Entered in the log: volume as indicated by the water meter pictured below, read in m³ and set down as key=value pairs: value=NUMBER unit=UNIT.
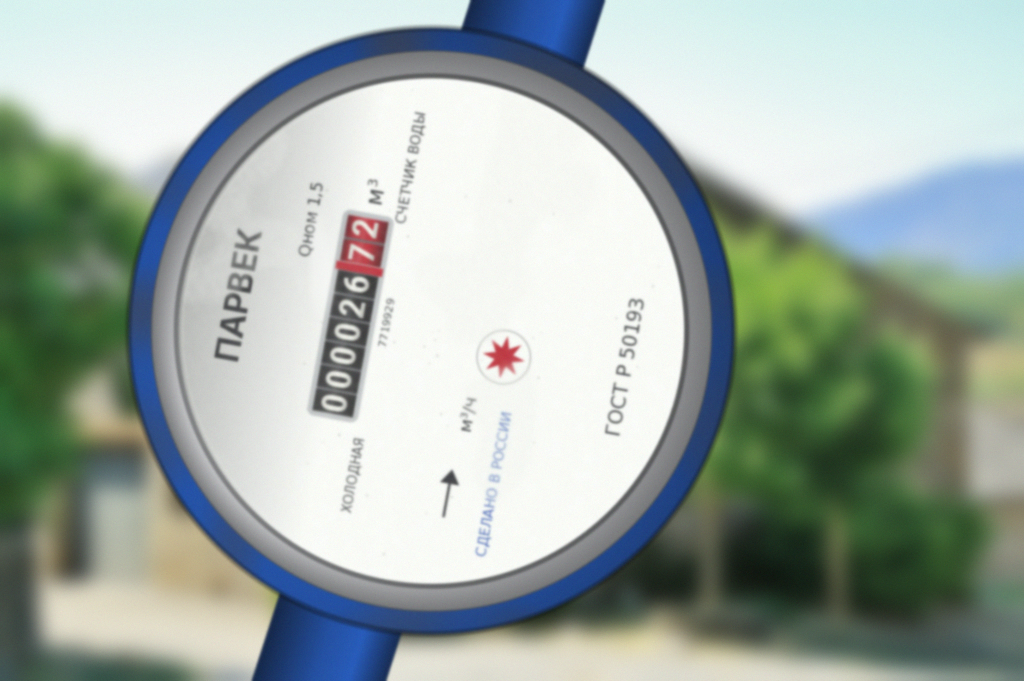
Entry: value=26.72 unit=m³
